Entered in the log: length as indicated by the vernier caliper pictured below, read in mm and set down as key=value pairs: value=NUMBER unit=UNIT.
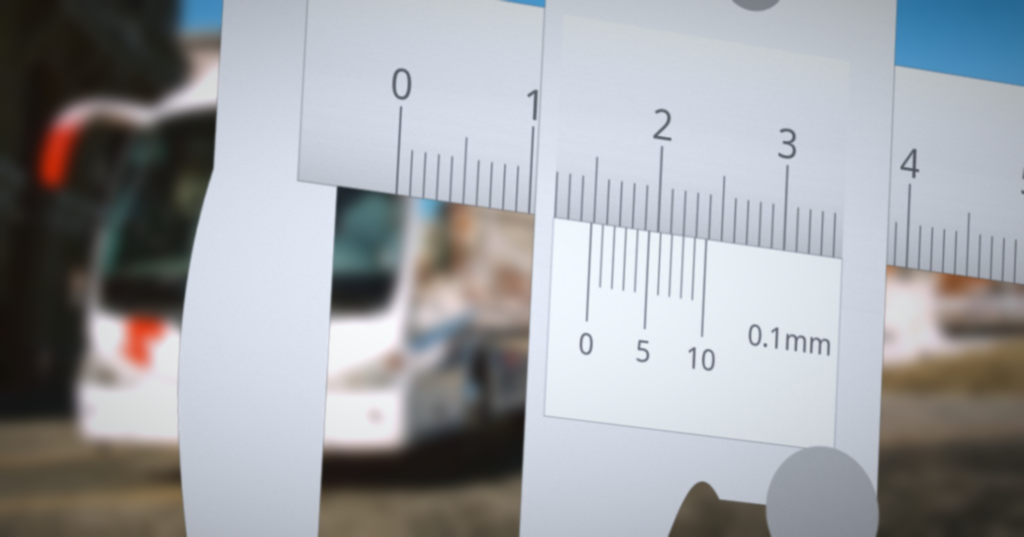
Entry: value=14.8 unit=mm
